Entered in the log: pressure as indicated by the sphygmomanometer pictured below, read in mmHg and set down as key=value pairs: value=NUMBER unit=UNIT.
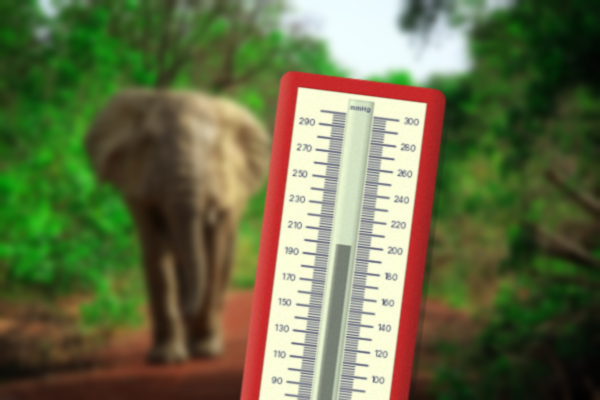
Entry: value=200 unit=mmHg
